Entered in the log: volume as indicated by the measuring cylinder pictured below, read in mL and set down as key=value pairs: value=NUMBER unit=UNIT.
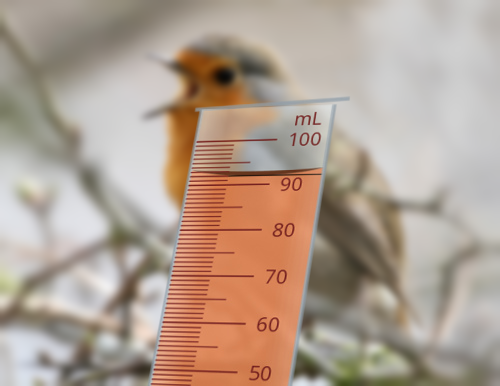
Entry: value=92 unit=mL
